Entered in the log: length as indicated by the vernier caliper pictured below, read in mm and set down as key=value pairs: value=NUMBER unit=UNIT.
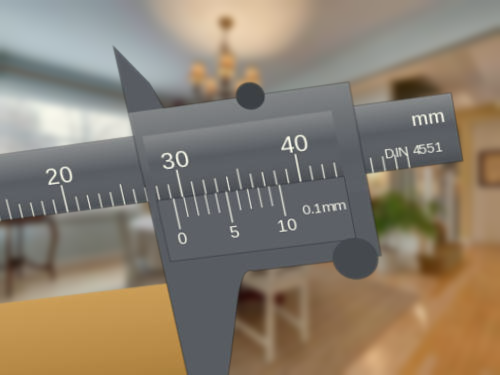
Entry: value=29.2 unit=mm
